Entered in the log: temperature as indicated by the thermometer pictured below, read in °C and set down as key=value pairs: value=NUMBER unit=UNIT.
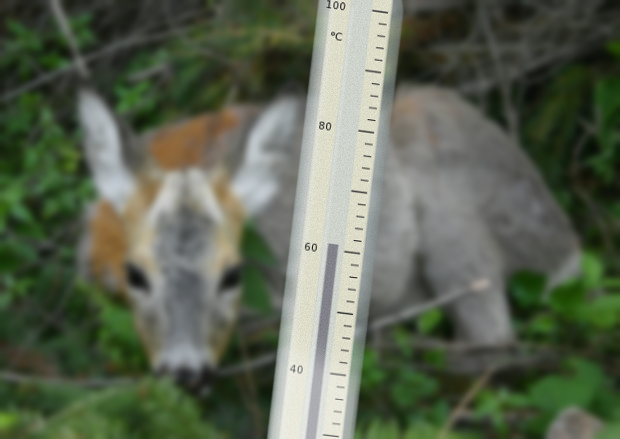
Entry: value=61 unit=°C
